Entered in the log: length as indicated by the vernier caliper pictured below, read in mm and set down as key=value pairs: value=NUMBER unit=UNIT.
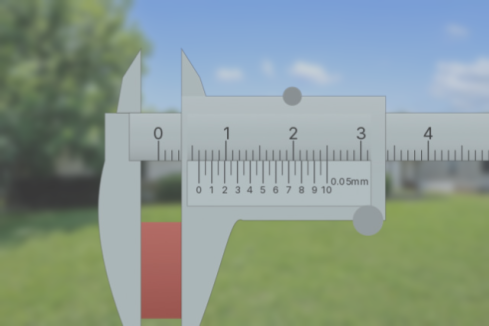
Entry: value=6.0 unit=mm
